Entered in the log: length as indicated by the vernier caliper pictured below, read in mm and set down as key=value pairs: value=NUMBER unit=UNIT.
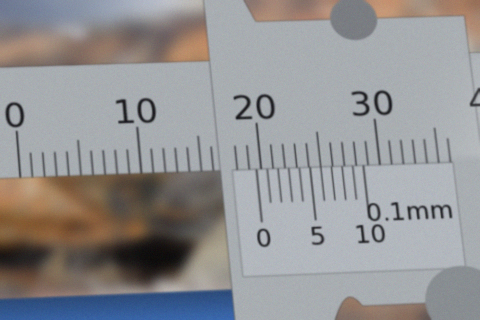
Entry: value=19.6 unit=mm
